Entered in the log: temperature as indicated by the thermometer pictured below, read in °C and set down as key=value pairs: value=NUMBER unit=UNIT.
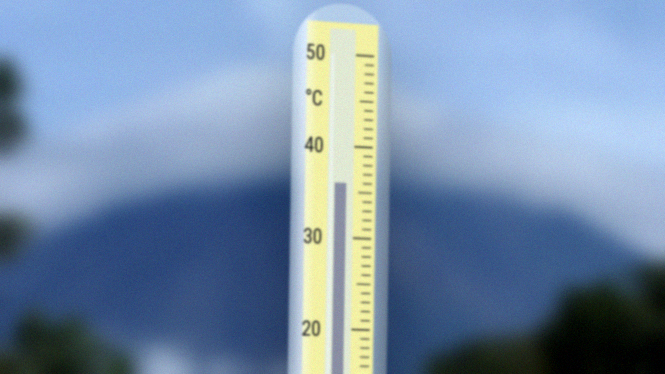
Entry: value=36 unit=°C
